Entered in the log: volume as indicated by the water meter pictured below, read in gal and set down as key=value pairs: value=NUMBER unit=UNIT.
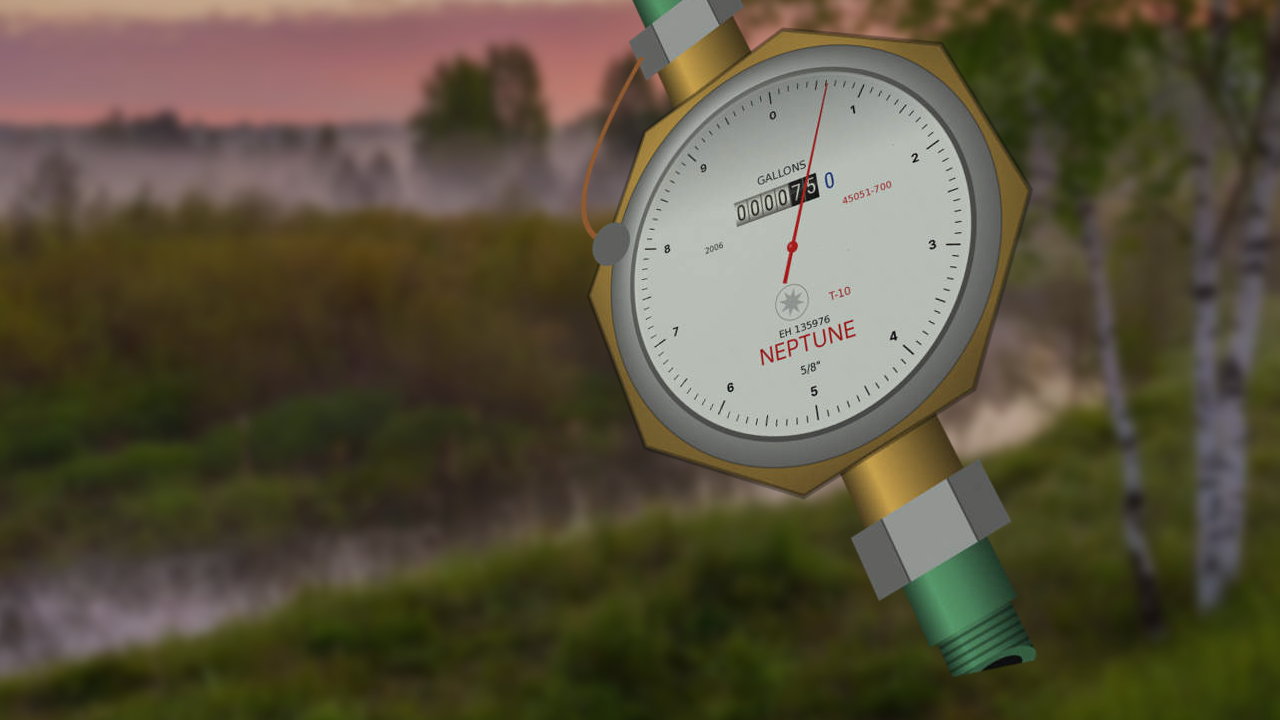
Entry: value=750.6 unit=gal
